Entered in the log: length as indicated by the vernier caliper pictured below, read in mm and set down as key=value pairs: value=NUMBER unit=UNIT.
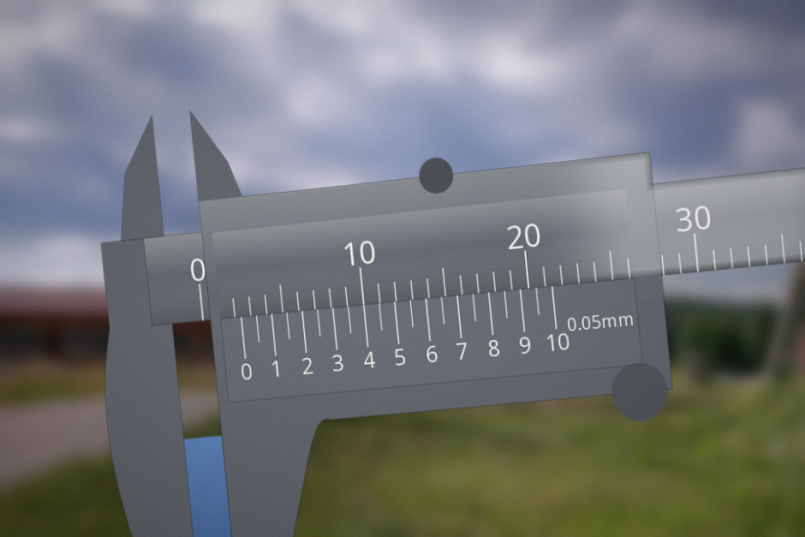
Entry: value=2.4 unit=mm
